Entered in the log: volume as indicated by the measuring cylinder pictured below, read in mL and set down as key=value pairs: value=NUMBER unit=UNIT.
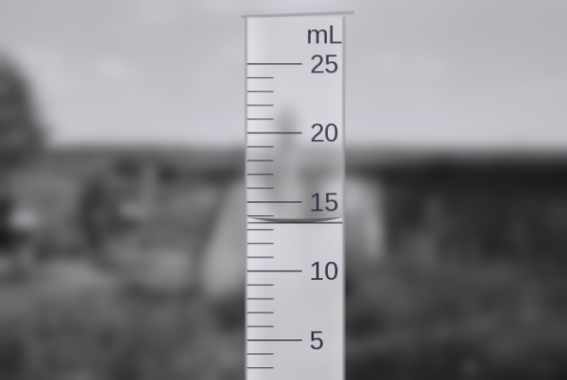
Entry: value=13.5 unit=mL
